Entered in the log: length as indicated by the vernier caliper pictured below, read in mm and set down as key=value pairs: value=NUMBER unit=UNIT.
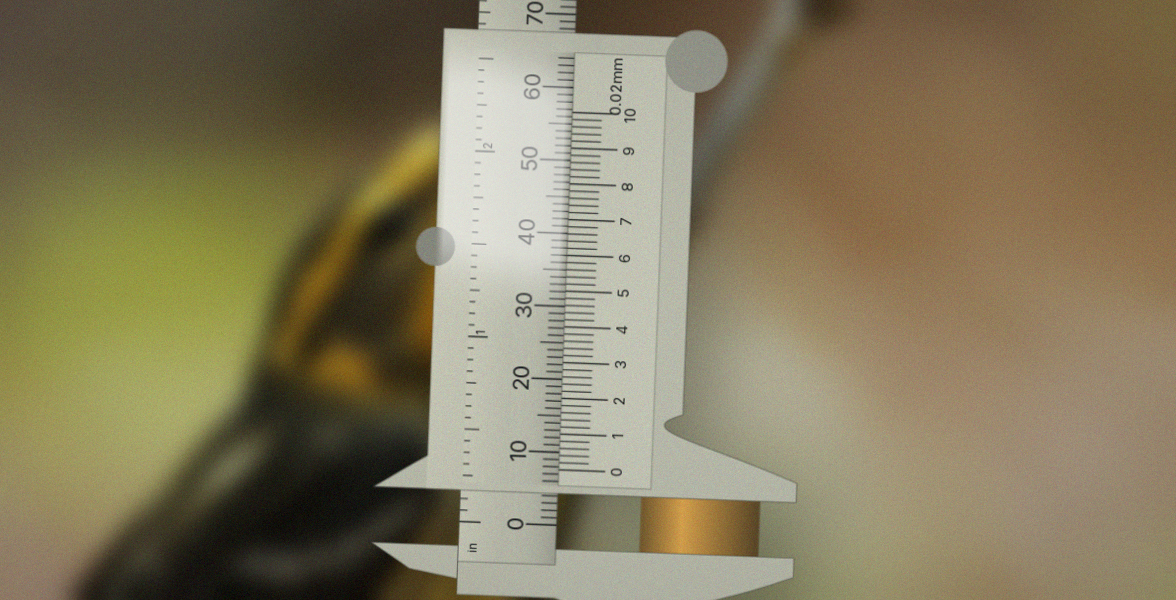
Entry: value=7.6 unit=mm
